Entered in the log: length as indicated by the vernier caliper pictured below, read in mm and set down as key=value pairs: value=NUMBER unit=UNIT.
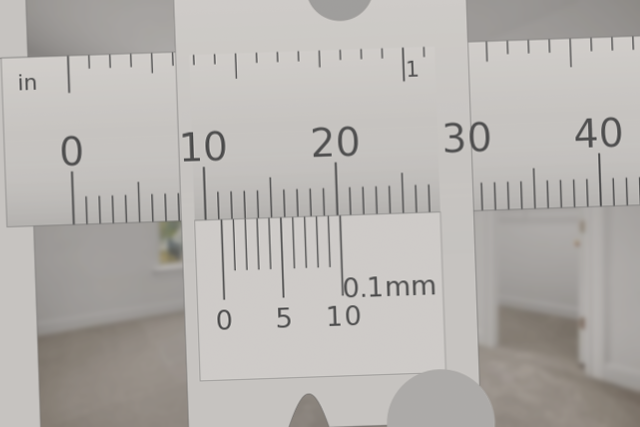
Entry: value=11.2 unit=mm
